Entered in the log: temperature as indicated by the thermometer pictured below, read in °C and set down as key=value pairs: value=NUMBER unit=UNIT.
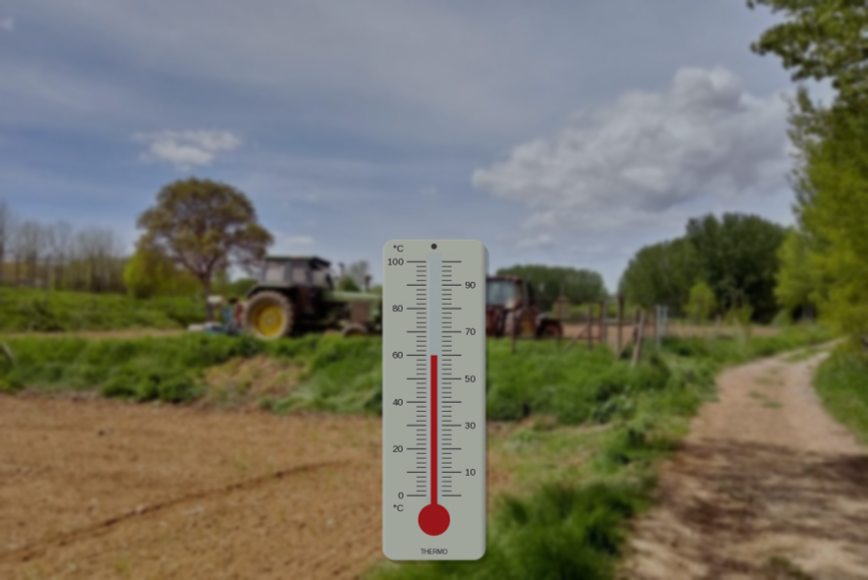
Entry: value=60 unit=°C
